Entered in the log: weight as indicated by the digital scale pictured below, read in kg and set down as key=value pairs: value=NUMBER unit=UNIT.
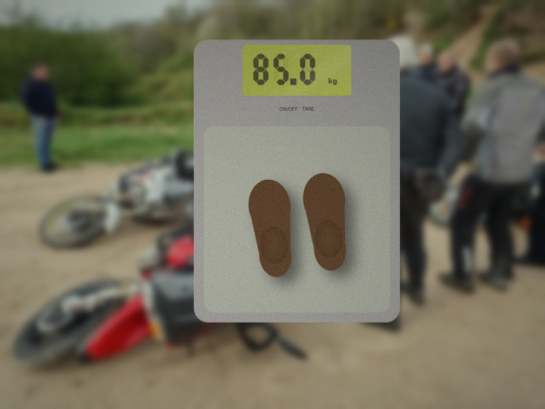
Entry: value=85.0 unit=kg
